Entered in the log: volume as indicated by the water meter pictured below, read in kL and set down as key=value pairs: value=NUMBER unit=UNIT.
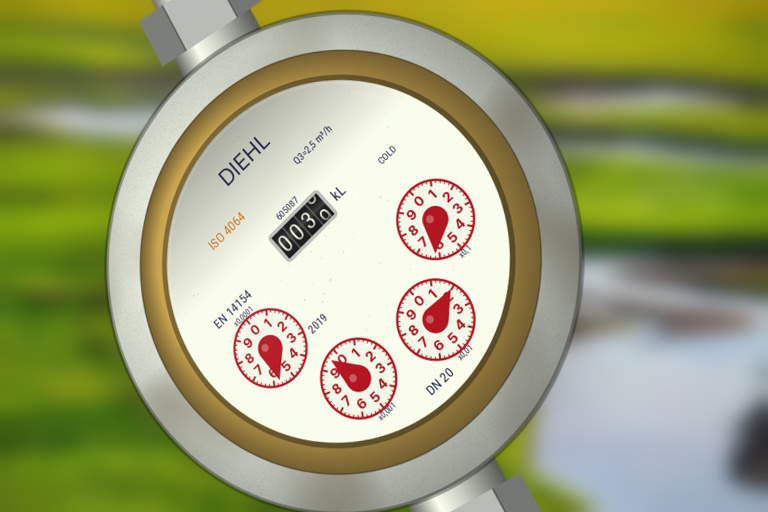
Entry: value=38.6195 unit=kL
